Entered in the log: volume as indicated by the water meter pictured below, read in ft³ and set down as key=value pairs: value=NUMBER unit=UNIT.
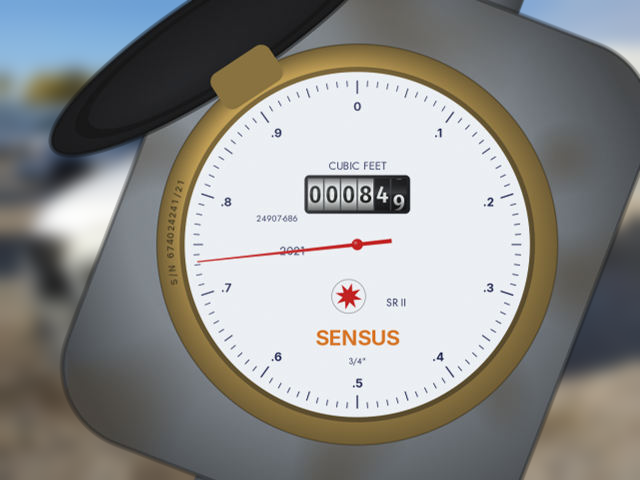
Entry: value=848.73 unit=ft³
